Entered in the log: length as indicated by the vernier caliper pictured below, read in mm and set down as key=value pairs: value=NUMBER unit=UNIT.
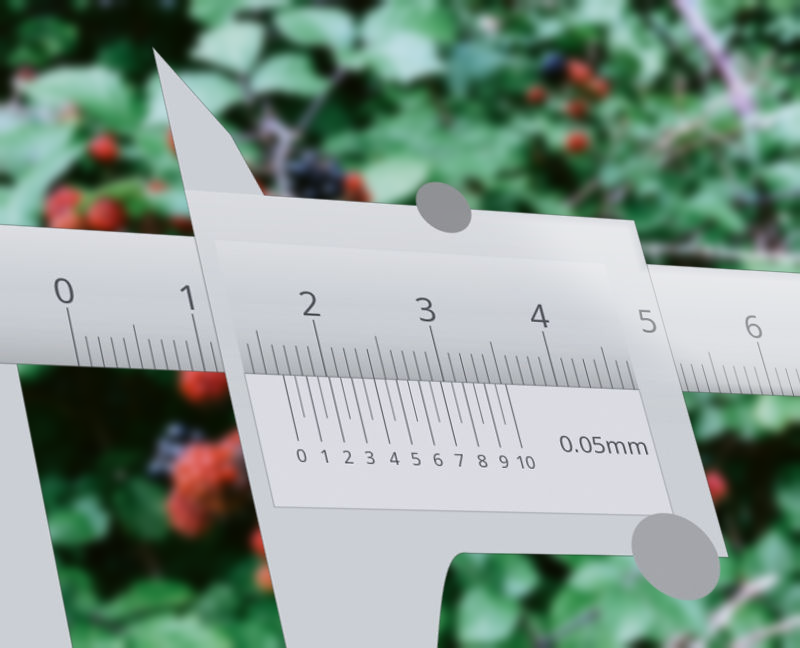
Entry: value=16.4 unit=mm
